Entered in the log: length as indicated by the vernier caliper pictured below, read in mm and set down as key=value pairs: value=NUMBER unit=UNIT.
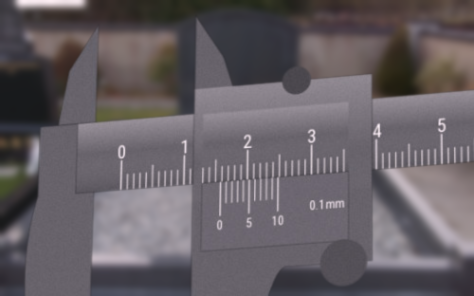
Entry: value=15.8 unit=mm
